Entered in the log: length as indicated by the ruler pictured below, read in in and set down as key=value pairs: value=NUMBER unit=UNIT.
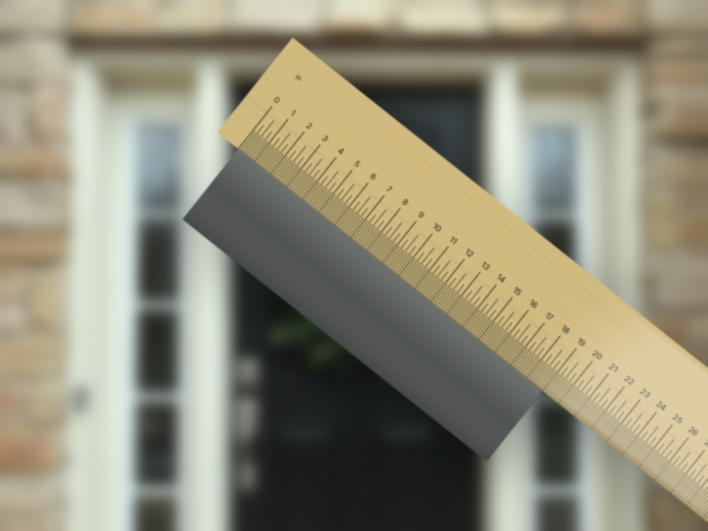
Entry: value=19 unit=in
